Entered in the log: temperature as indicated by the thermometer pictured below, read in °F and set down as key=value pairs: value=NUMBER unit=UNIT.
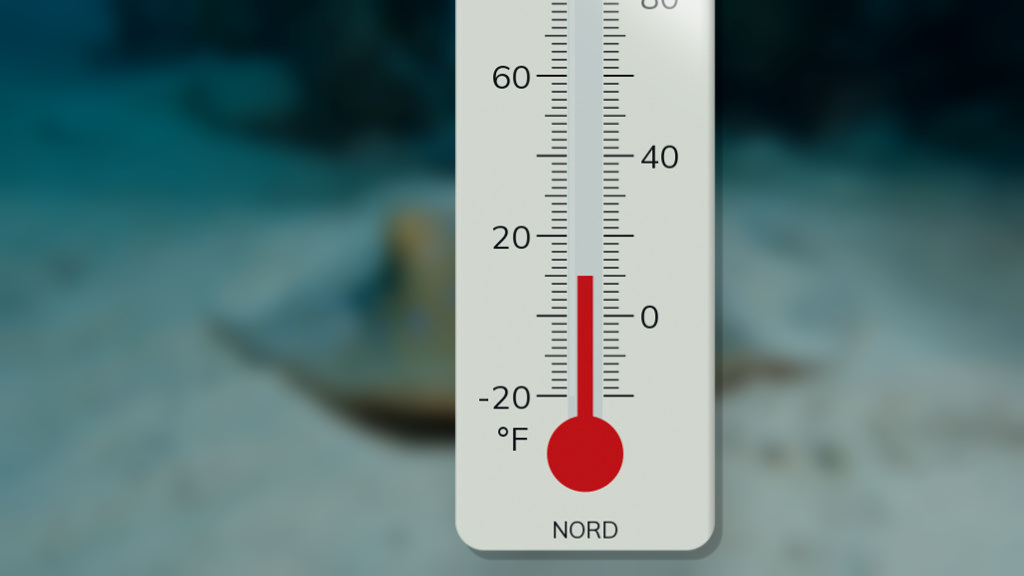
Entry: value=10 unit=°F
